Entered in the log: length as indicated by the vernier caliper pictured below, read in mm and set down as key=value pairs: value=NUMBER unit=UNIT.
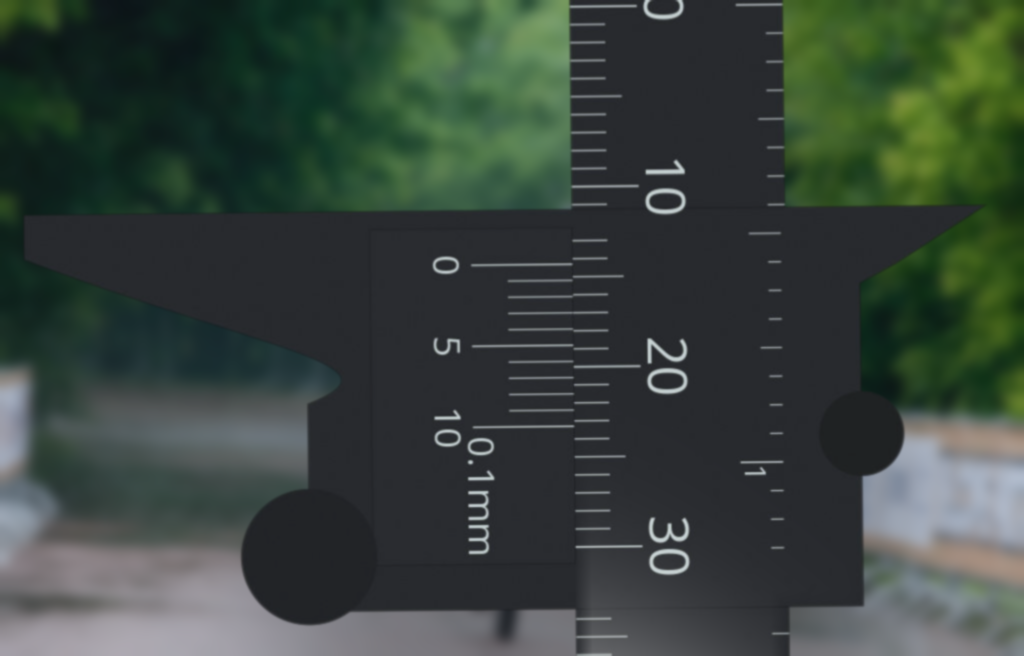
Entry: value=14.3 unit=mm
